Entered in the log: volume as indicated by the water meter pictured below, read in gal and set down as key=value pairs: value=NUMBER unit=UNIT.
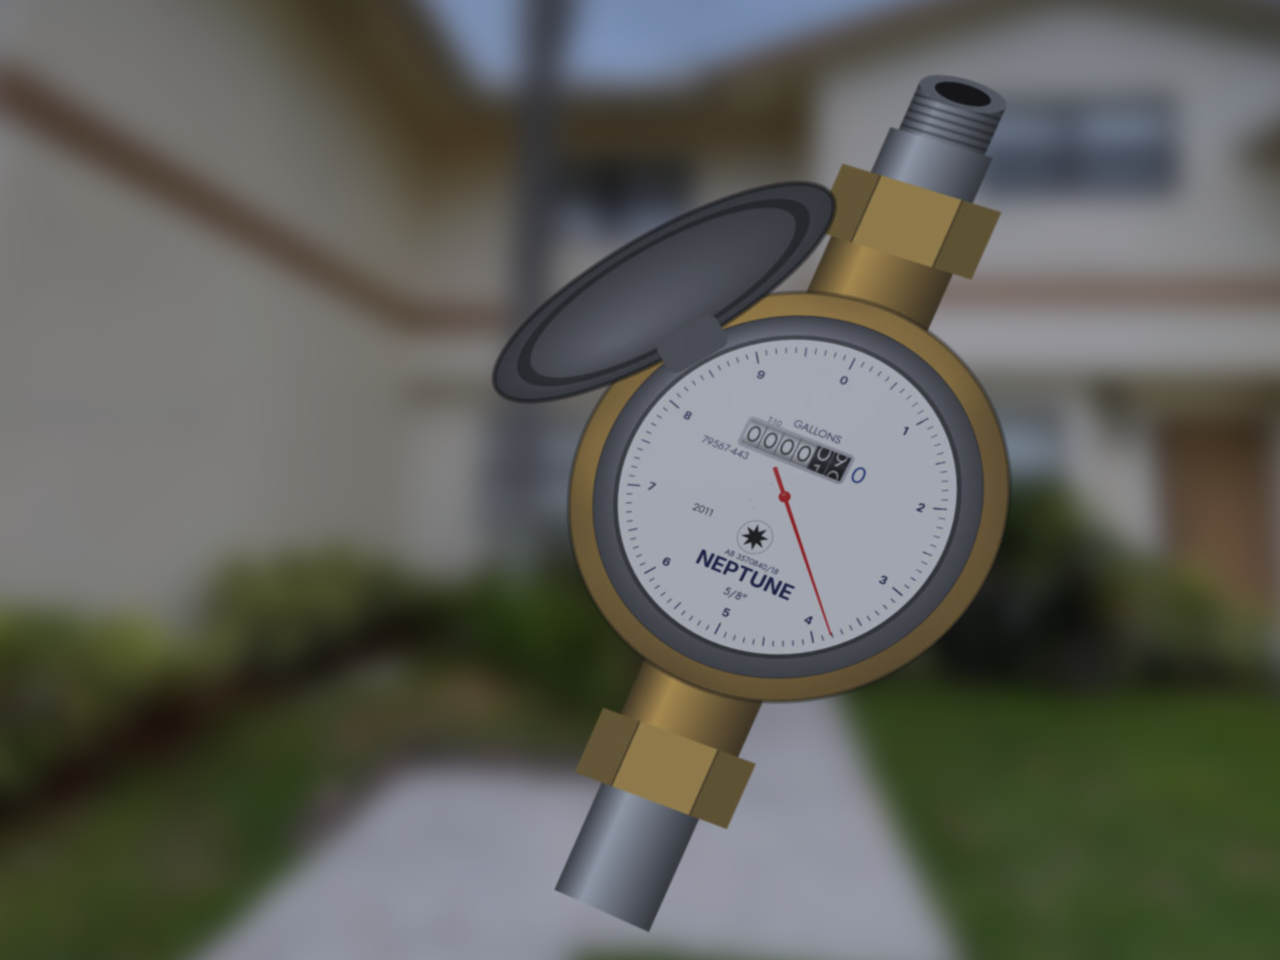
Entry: value=93.8 unit=gal
